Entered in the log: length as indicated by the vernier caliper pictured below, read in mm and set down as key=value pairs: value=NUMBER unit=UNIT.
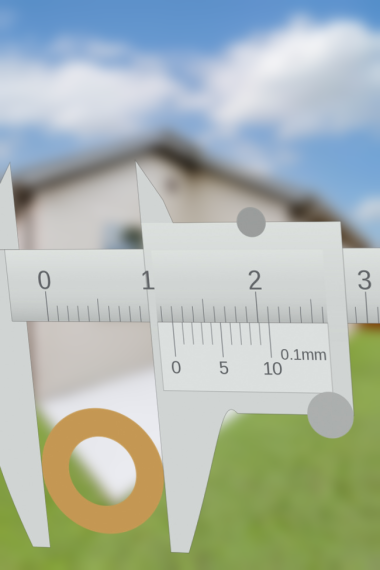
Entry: value=12.0 unit=mm
